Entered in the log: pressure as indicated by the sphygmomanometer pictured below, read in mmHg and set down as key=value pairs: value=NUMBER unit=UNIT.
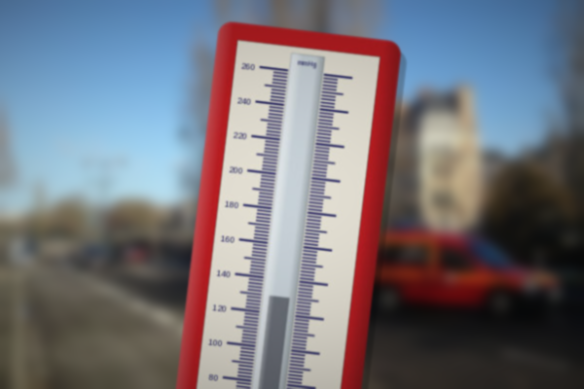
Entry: value=130 unit=mmHg
